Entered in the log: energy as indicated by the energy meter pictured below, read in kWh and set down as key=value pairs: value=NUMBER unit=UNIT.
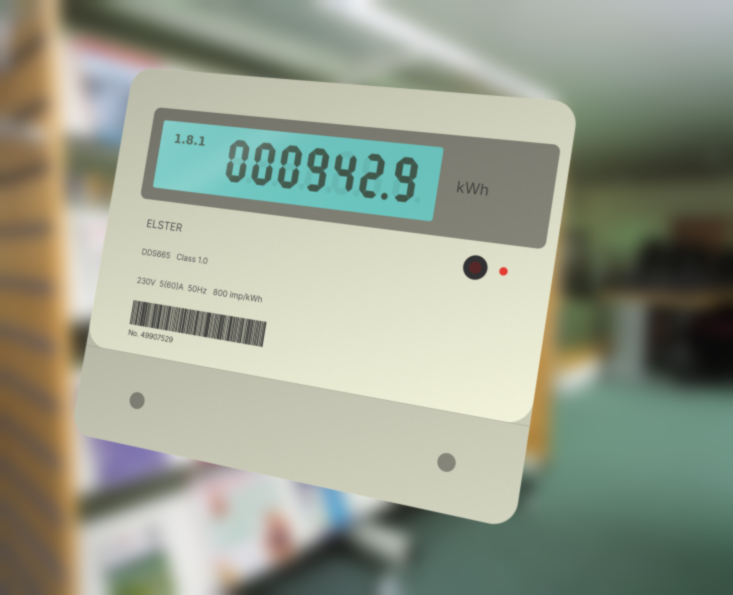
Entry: value=942.9 unit=kWh
